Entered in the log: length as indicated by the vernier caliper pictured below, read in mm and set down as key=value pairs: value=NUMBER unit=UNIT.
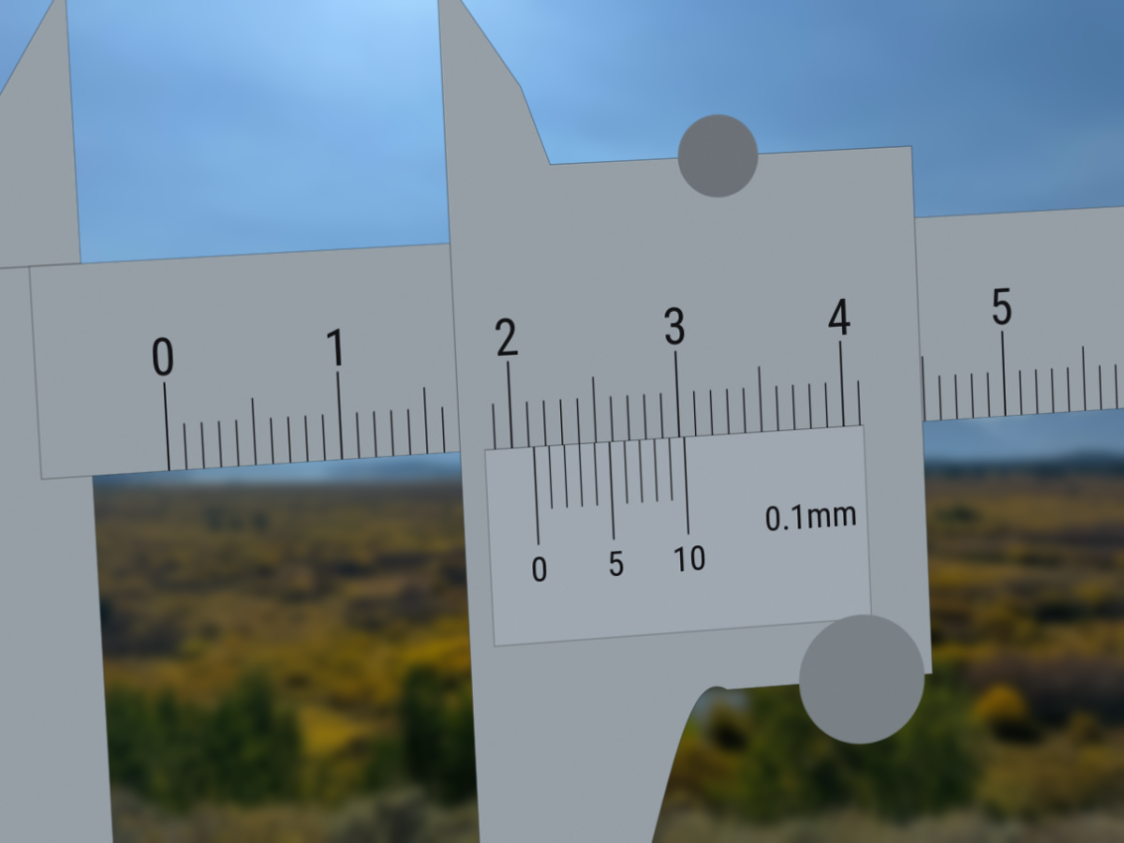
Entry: value=21.3 unit=mm
